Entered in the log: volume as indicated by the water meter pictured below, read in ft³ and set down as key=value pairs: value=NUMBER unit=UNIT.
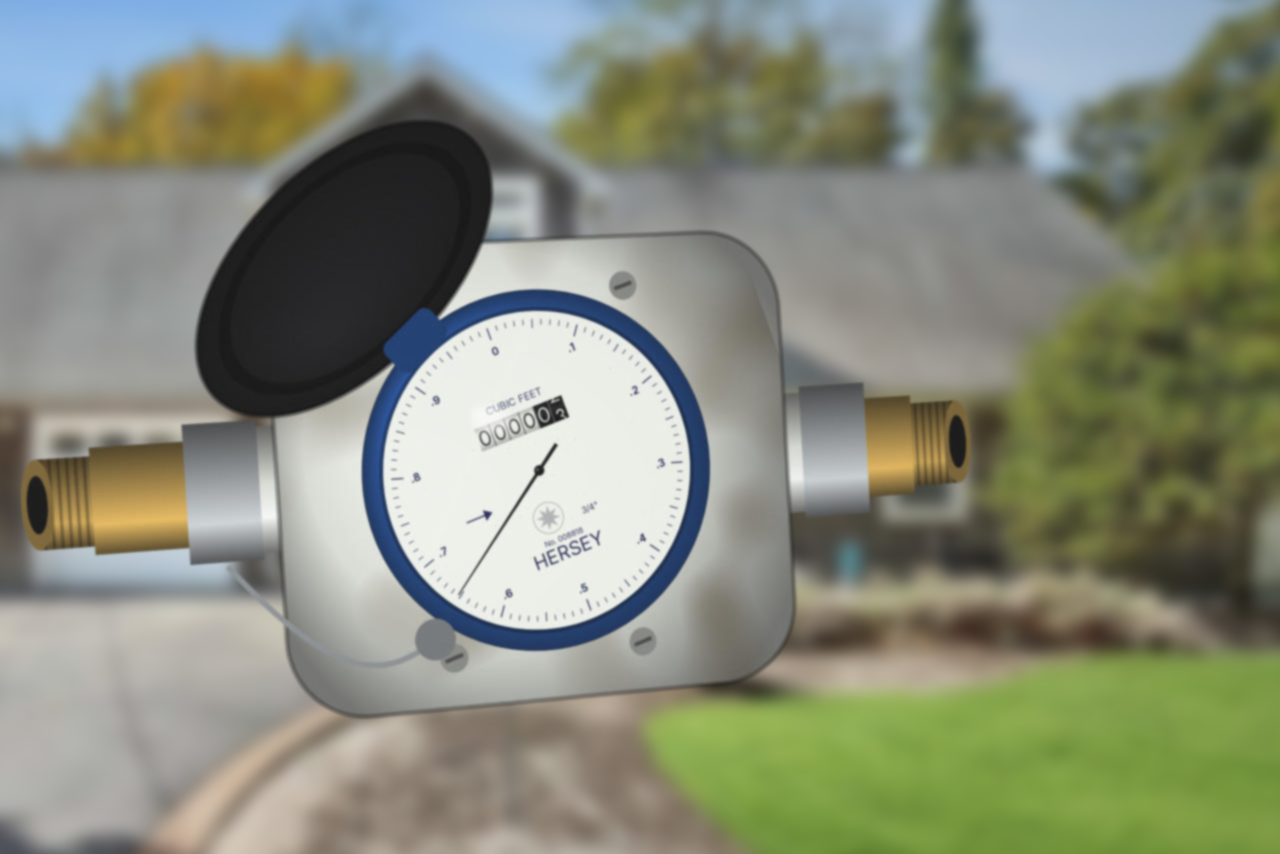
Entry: value=2.65 unit=ft³
